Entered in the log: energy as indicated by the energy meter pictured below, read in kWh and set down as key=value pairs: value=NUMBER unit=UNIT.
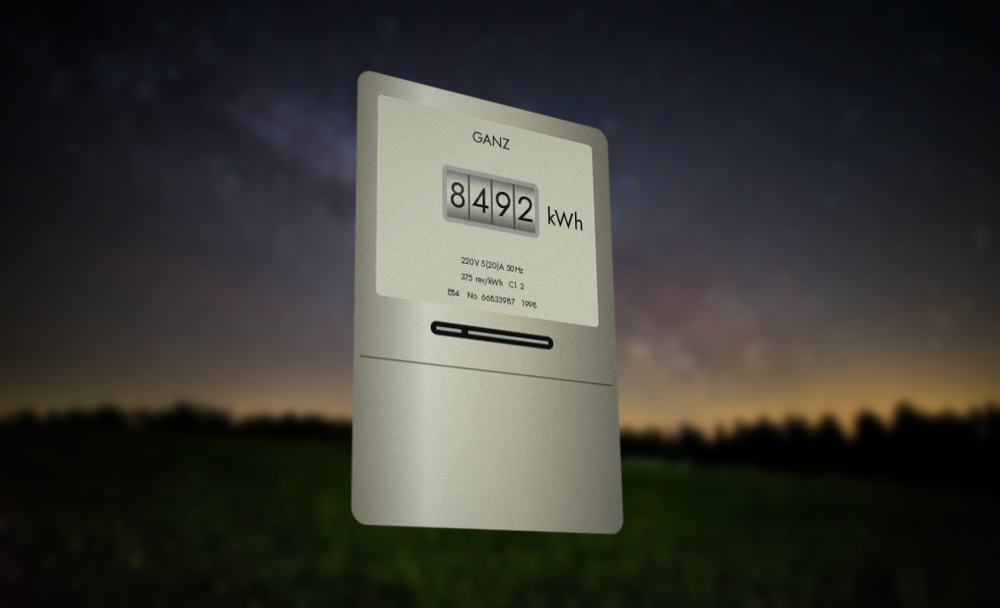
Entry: value=8492 unit=kWh
